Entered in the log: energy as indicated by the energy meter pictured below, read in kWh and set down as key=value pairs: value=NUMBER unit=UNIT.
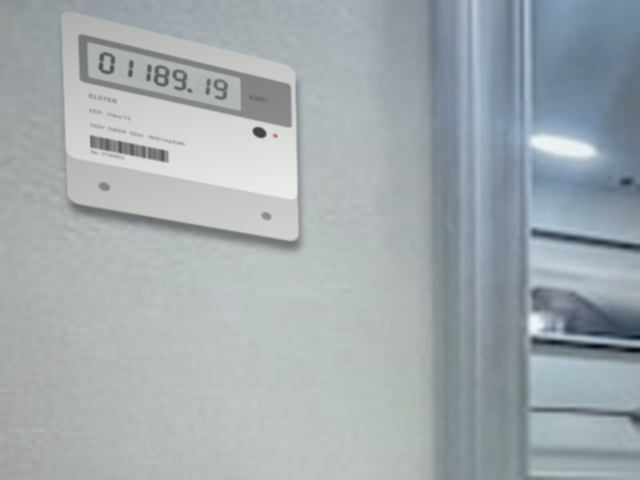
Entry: value=1189.19 unit=kWh
